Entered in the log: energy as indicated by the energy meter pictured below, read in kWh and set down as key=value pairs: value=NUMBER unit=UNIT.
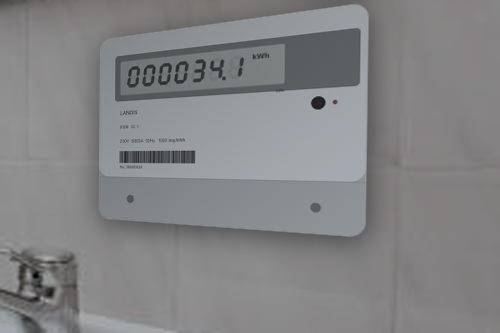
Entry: value=34.1 unit=kWh
